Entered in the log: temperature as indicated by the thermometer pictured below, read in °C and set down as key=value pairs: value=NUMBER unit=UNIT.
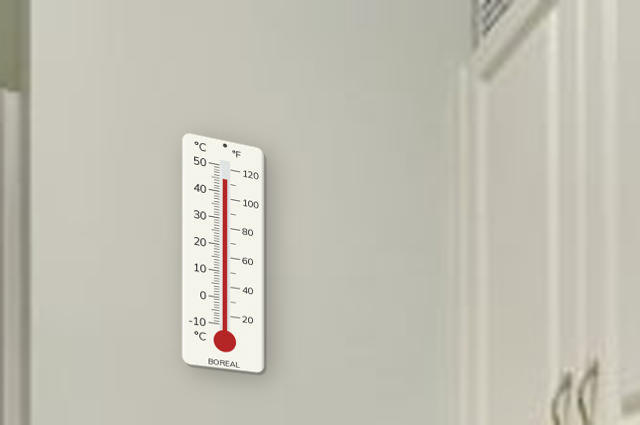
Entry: value=45 unit=°C
